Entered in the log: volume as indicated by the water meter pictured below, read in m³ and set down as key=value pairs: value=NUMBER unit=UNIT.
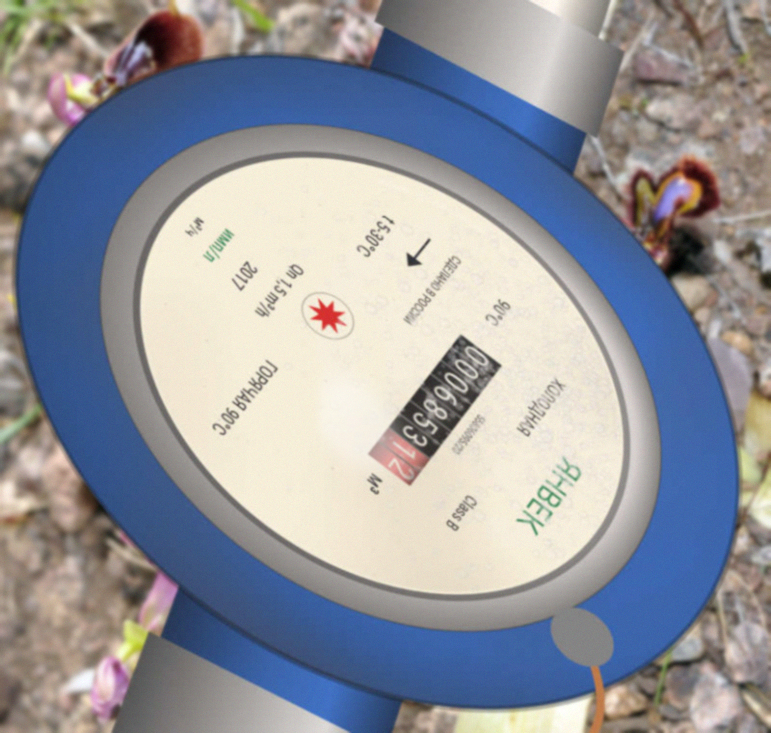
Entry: value=6853.12 unit=m³
